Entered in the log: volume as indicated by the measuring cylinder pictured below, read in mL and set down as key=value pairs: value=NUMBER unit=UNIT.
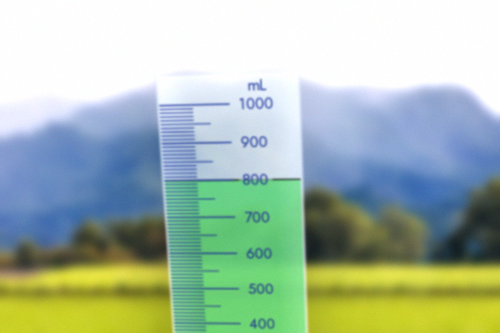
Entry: value=800 unit=mL
